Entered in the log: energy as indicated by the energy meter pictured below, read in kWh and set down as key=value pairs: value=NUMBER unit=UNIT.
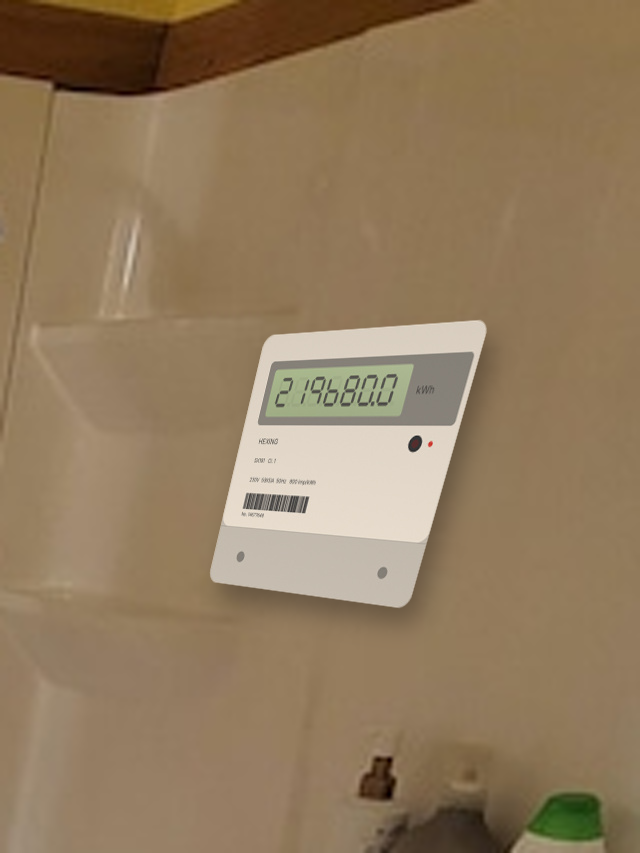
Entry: value=219680.0 unit=kWh
